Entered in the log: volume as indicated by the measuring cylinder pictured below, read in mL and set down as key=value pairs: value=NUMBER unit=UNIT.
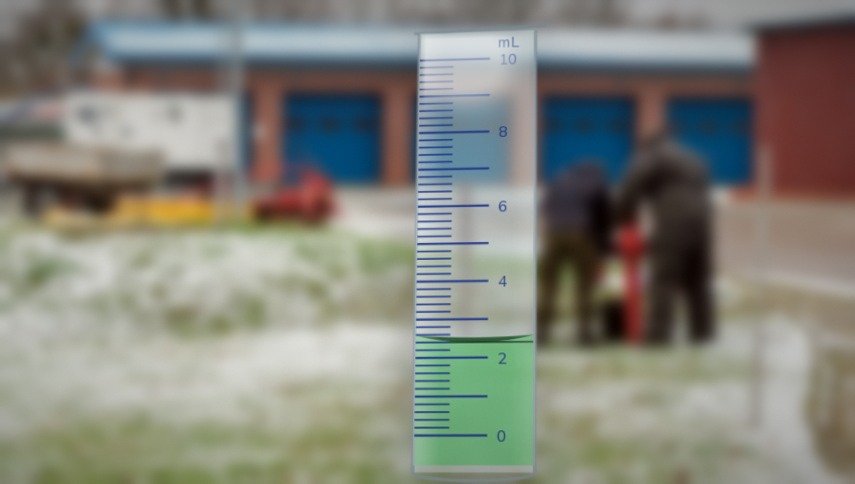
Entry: value=2.4 unit=mL
